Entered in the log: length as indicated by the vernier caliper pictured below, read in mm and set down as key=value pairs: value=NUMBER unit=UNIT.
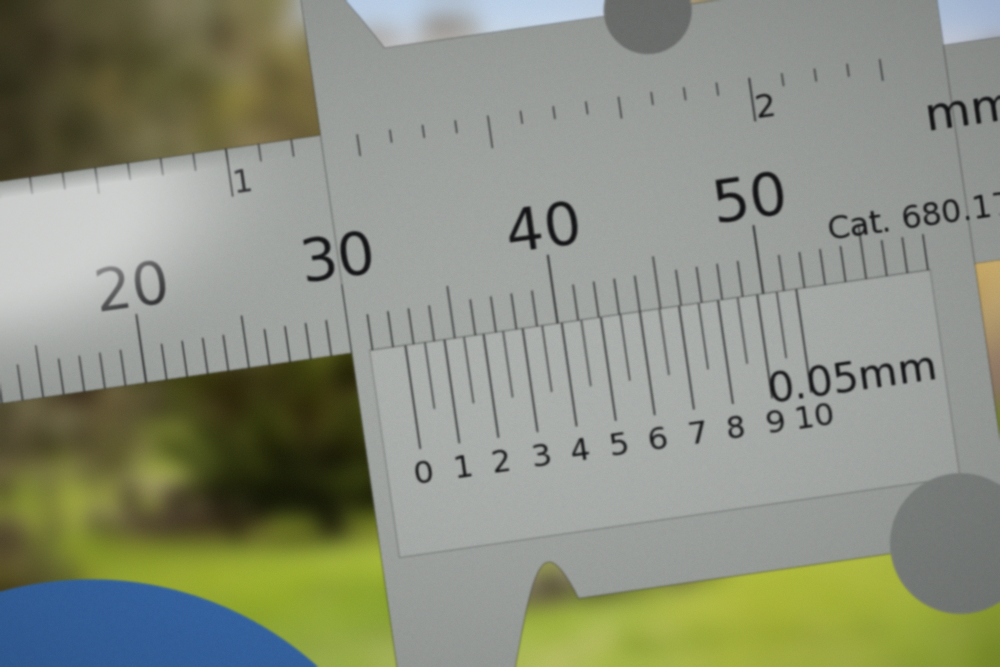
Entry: value=32.6 unit=mm
